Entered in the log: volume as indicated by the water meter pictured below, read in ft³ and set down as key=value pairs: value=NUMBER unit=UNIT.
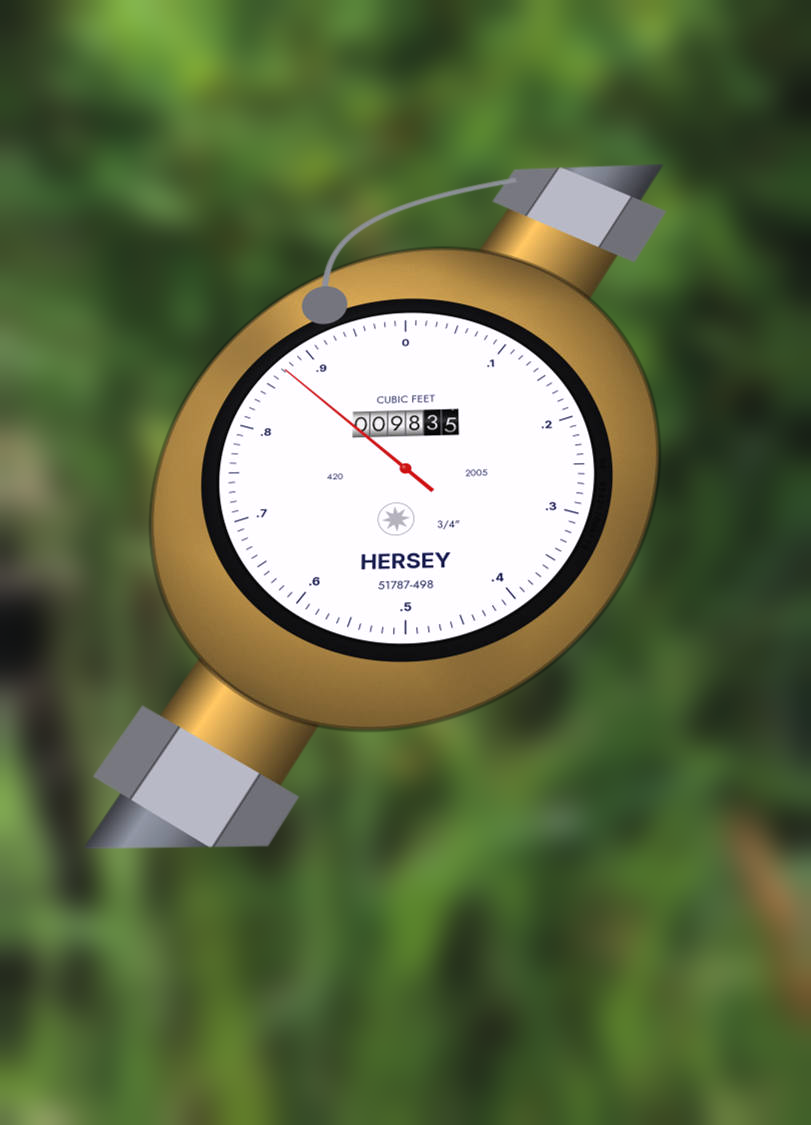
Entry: value=9834.87 unit=ft³
